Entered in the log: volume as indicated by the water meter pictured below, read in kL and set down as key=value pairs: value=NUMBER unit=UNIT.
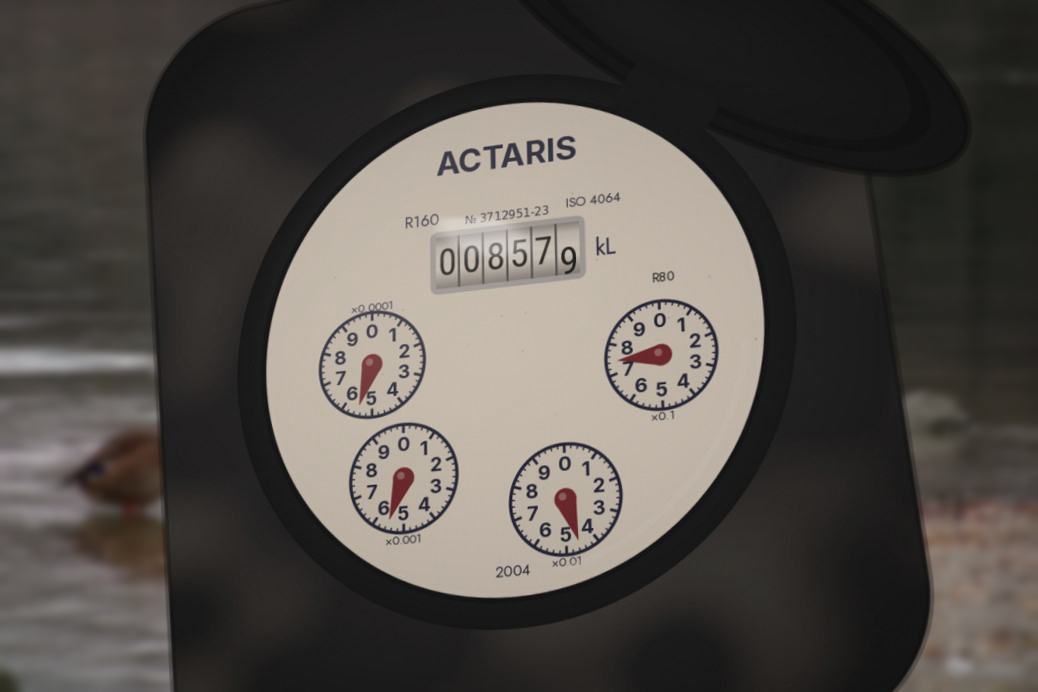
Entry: value=8578.7455 unit=kL
